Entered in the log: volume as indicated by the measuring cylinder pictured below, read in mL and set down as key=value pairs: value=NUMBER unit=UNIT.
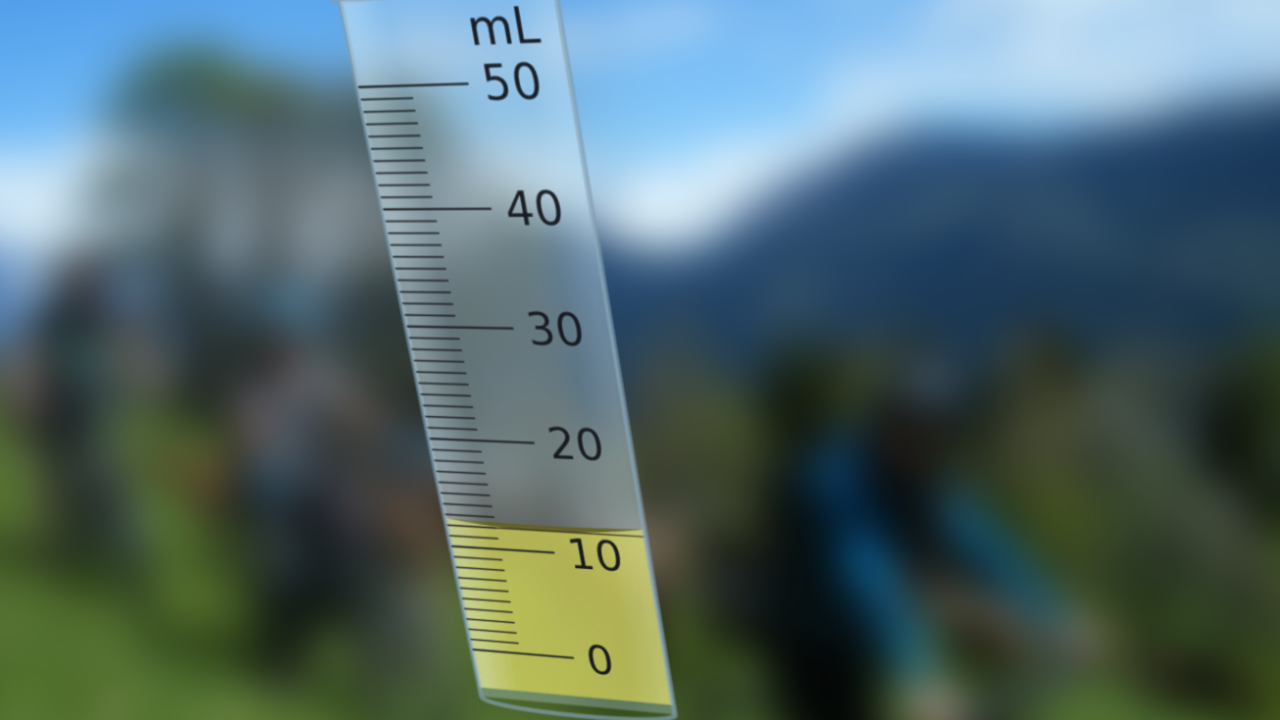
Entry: value=12 unit=mL
